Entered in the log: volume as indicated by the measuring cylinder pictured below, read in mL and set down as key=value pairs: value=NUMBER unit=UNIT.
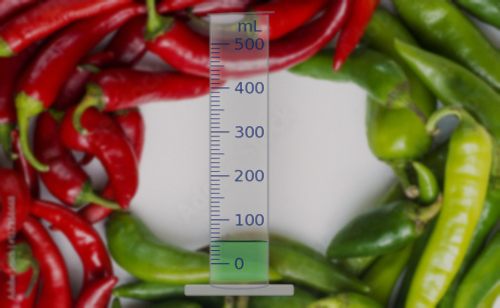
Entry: value=50 unit=mL
